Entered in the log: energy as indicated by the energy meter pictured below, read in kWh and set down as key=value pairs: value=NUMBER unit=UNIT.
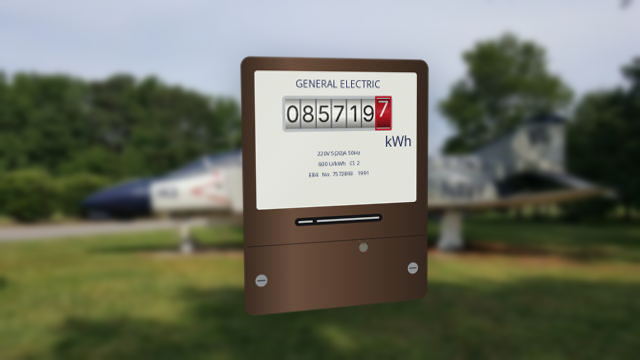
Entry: value=85719.7 unit=kWh
